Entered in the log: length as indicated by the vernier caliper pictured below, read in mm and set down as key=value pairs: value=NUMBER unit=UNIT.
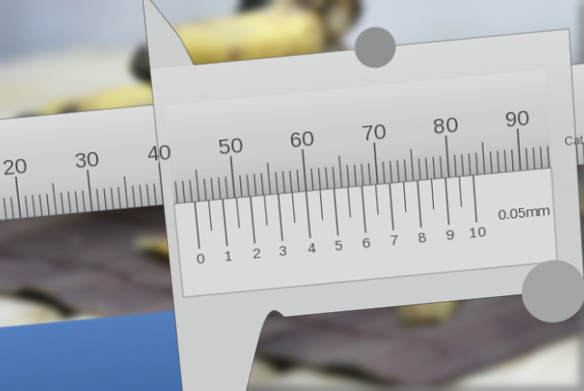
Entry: value=44.4 unit=mm
